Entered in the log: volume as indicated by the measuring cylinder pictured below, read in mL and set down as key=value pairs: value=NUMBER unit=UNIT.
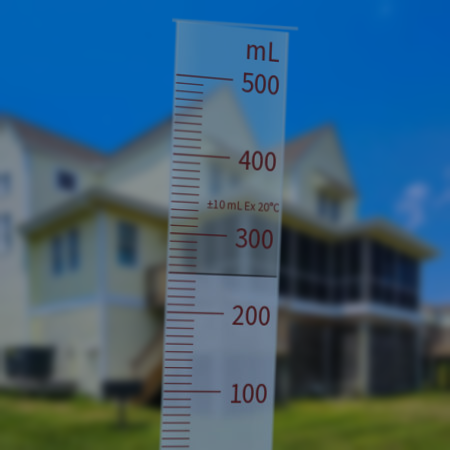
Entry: value=250 unit=mL
